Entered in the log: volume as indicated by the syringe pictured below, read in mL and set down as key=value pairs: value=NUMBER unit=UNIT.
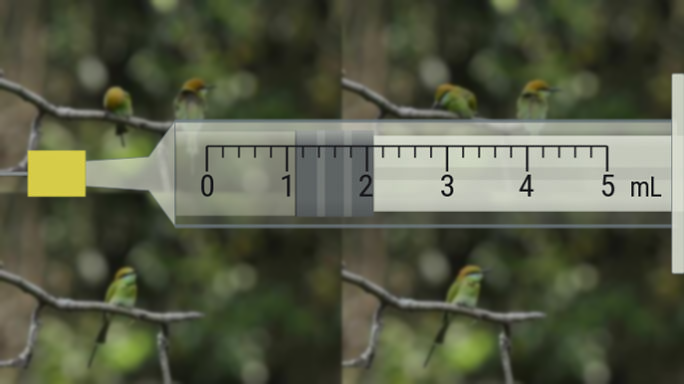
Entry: value=1.1 unit=mL
